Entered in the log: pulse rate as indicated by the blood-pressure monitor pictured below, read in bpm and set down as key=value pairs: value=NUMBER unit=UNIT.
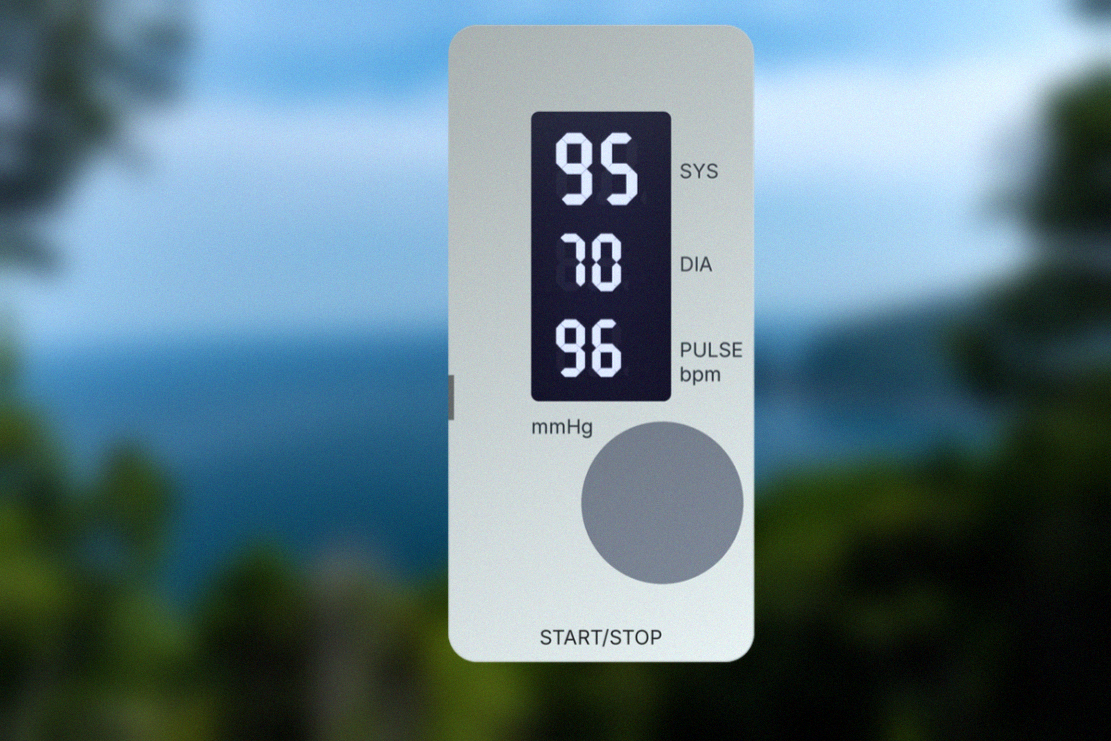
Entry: value=96 unit=bpm
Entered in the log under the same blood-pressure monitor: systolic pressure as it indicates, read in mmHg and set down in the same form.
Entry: value=95 unit=mmHg
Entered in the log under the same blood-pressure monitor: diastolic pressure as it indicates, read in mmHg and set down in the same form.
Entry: value=70 unit=mmHg
